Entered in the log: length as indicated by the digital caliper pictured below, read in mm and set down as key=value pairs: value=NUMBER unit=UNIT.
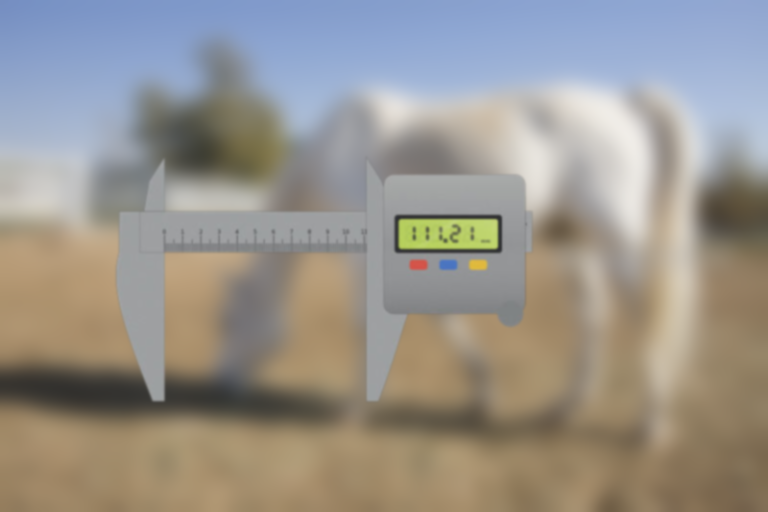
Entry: value=111.21 unit=mm
